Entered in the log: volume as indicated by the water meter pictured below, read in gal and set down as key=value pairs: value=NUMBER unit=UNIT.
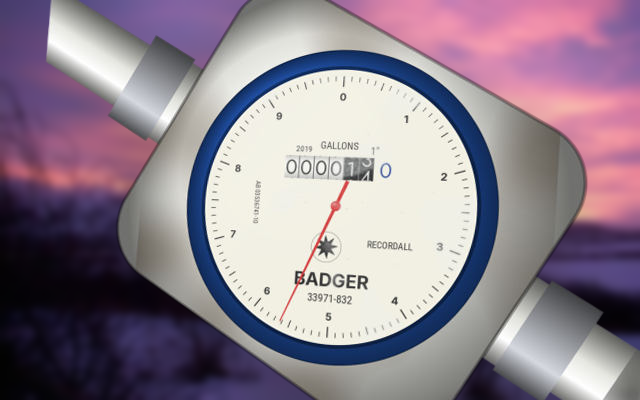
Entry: value=135.6 unit=gal
